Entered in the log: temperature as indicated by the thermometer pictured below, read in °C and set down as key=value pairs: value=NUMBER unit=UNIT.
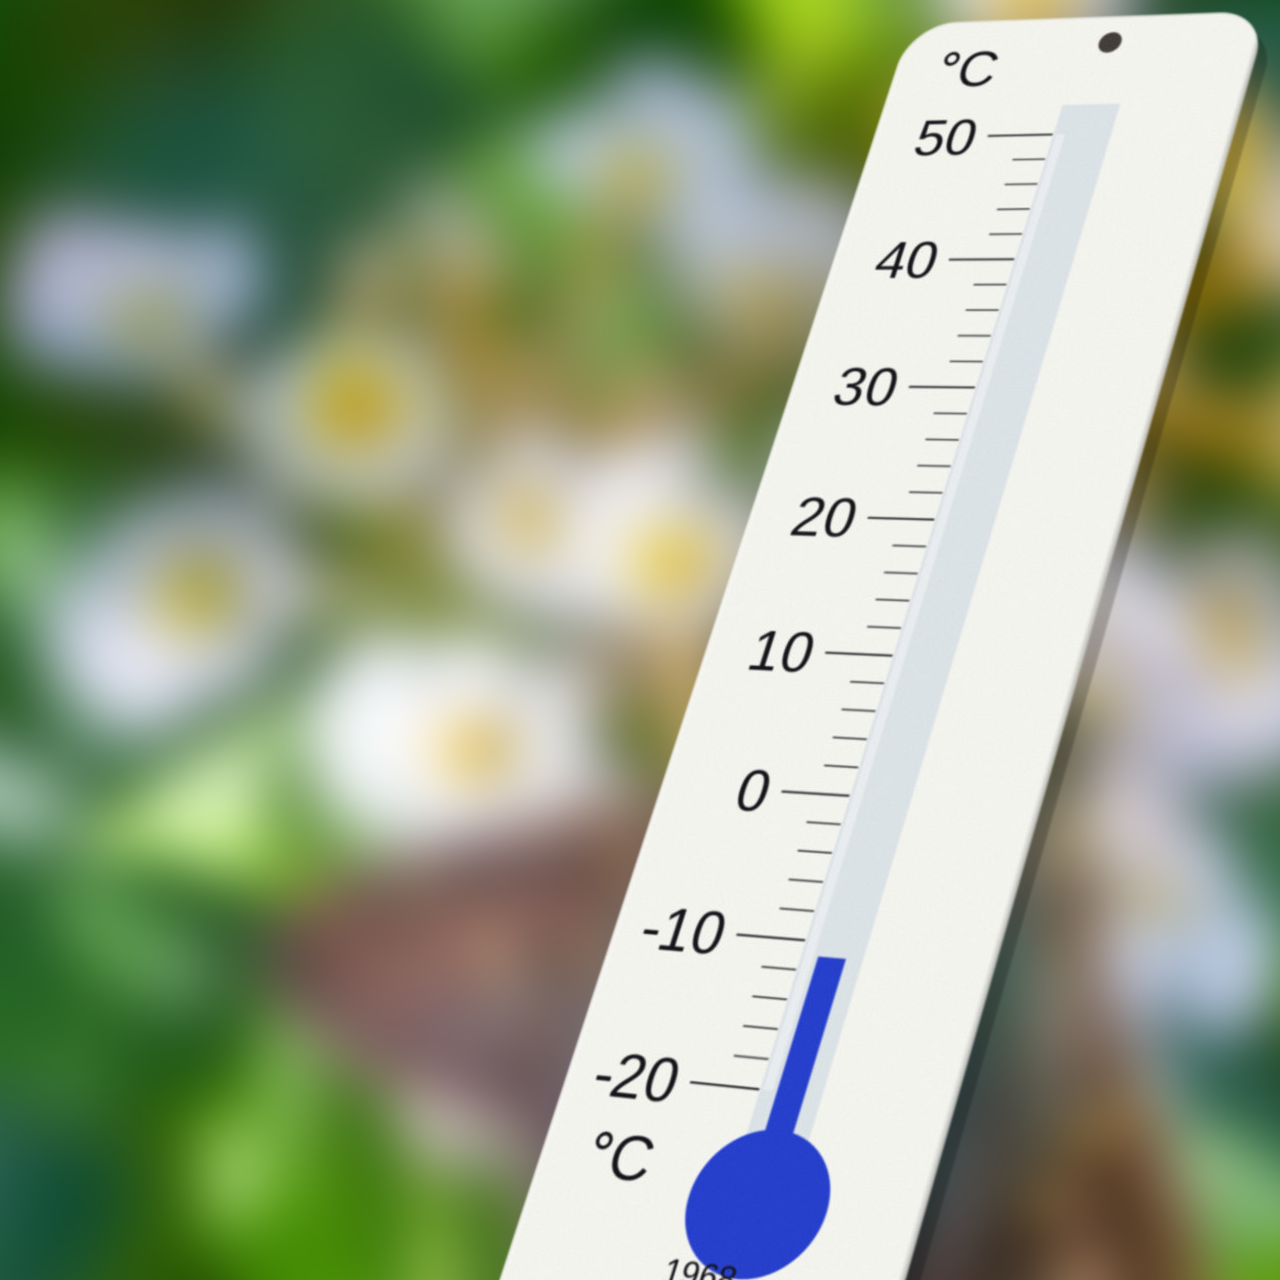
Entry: value=-11 unit=°C
